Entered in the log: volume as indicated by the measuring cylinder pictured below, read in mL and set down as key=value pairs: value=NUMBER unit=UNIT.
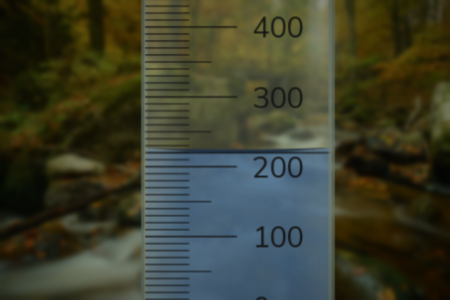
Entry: value=220 unit=mL
